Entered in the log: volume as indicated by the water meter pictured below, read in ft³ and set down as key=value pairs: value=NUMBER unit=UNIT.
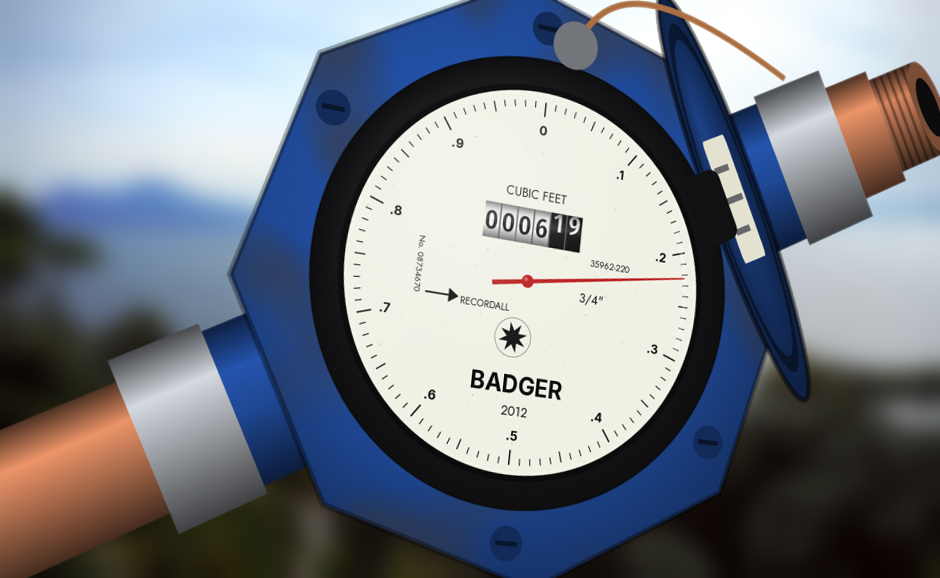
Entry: value=619.22 unit=ft³
